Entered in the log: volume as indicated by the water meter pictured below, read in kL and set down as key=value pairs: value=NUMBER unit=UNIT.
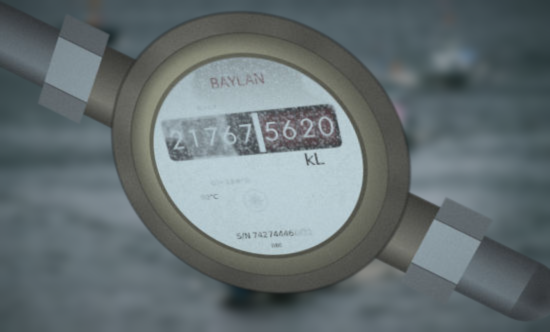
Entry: value=21767.5620 unit=kL
